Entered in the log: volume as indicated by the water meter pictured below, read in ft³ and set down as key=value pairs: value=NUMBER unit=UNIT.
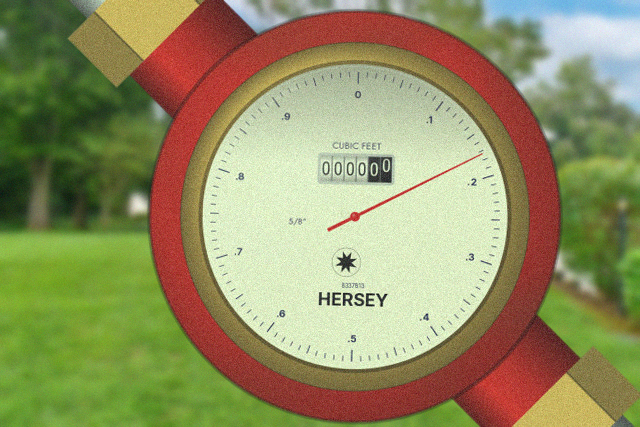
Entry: value=0.17 unit=ft³
